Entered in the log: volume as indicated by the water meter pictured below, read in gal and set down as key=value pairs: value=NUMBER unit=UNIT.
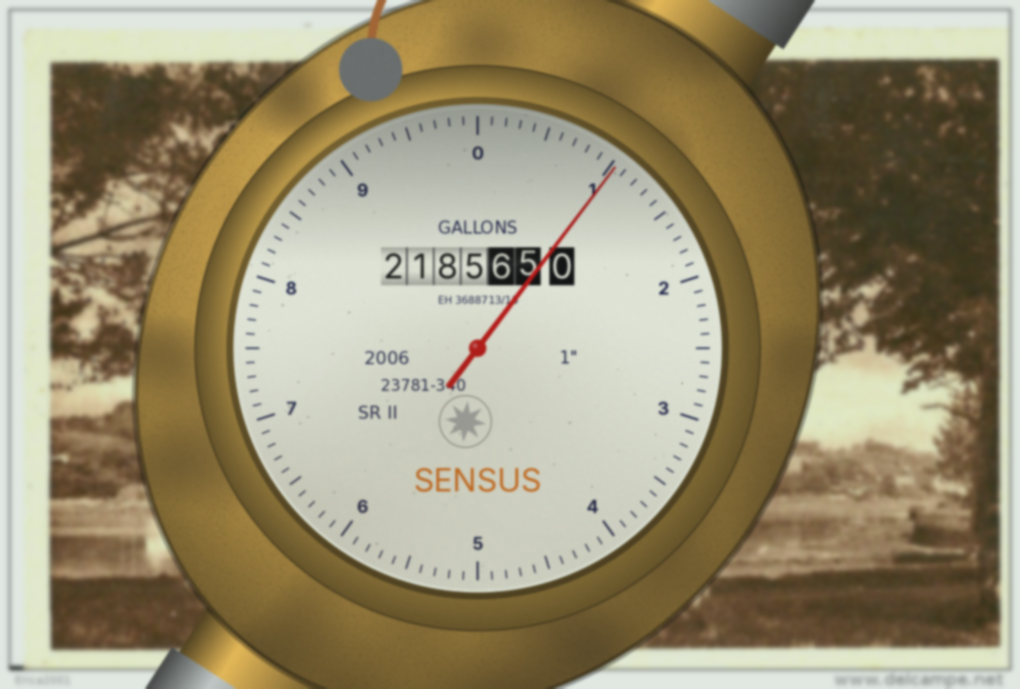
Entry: value=2185651.0 unit=gal
